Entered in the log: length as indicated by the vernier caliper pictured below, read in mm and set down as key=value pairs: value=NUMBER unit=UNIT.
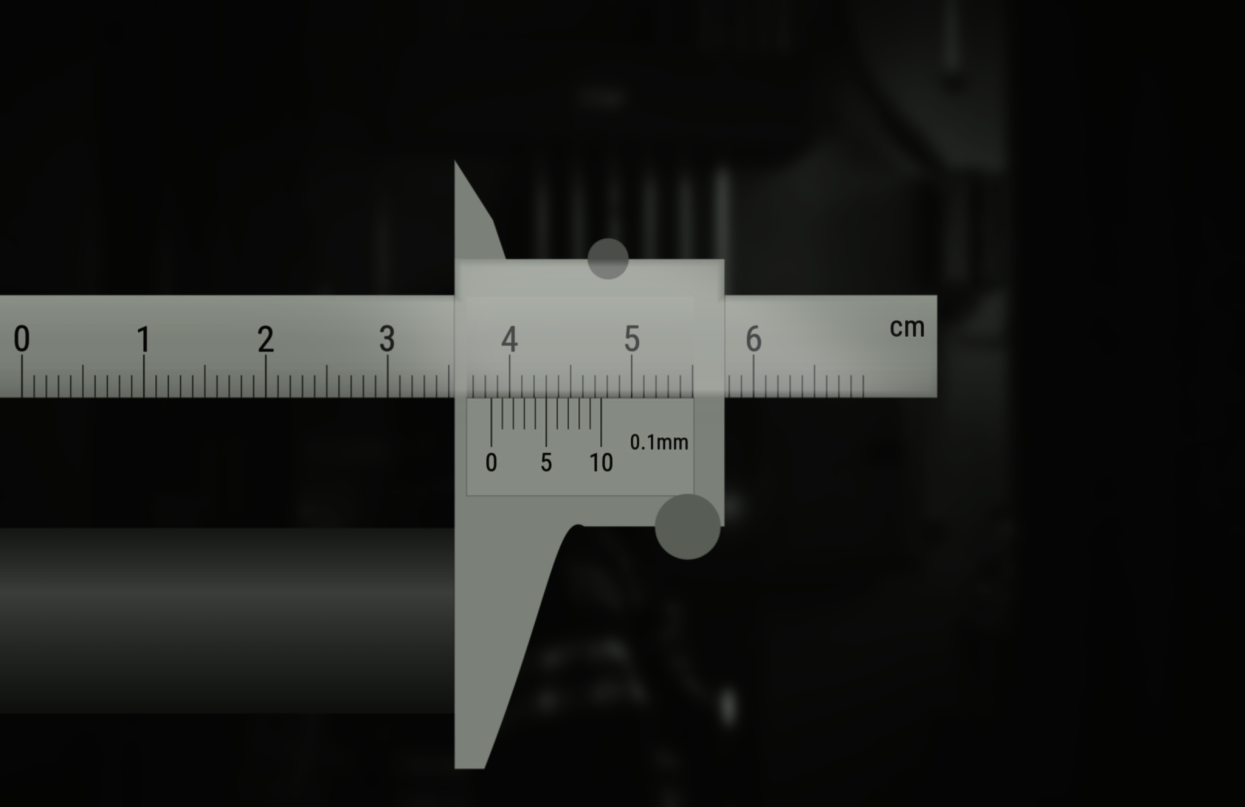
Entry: value=38.5 unit=mm
